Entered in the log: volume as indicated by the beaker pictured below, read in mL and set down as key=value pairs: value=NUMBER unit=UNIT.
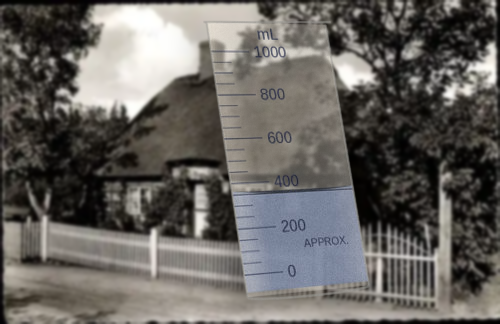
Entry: value=350 unit=mL
